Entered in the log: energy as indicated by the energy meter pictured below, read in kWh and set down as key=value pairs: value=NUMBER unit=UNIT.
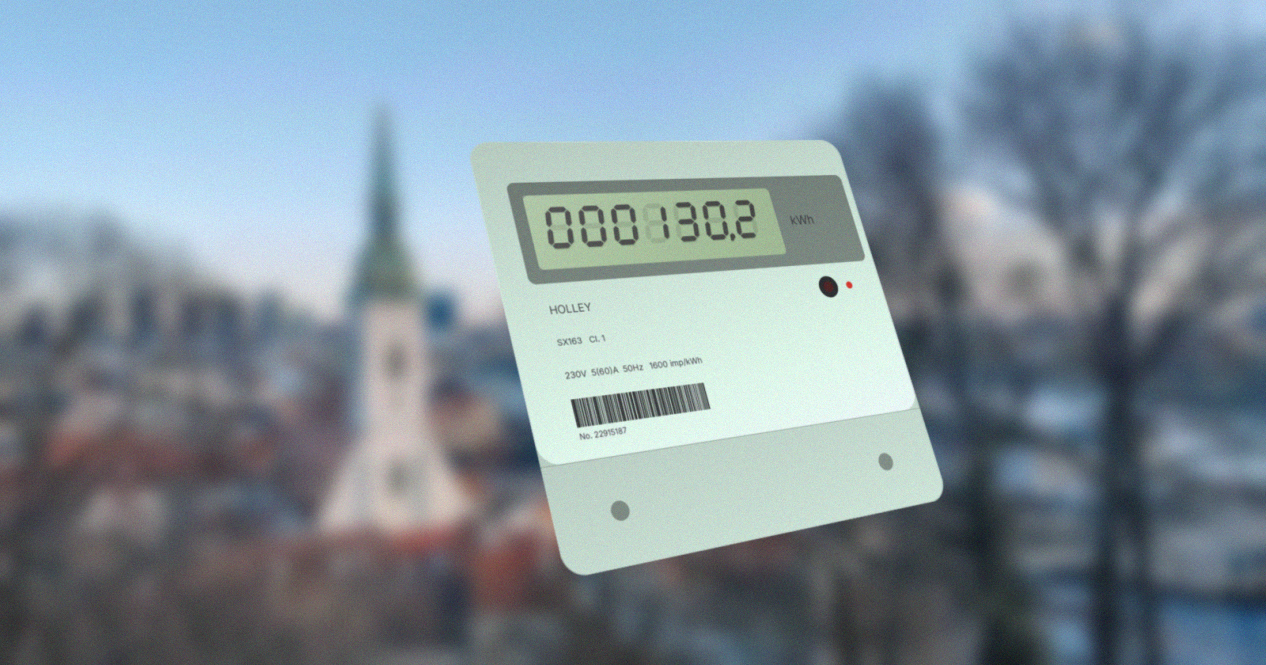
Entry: value=130.2 unit=kWh
